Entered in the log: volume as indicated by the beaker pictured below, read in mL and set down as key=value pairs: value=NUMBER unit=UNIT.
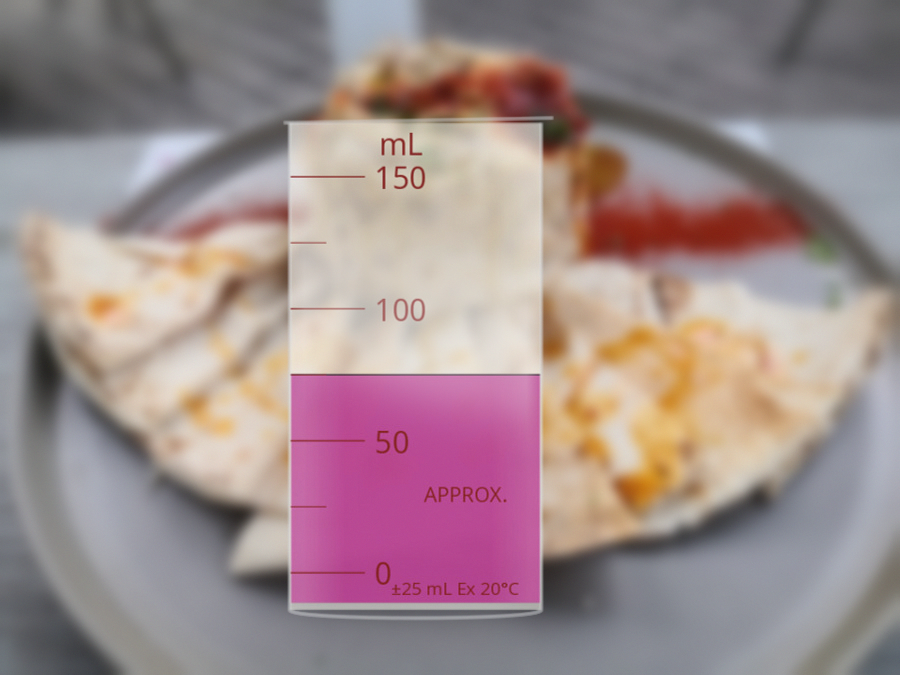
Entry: value=75 unit=mL
